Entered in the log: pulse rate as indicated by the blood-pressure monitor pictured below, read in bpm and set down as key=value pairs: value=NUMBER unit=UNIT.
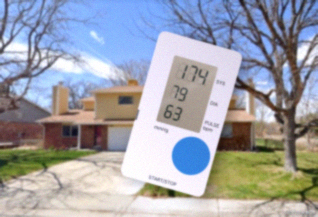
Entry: value=63 unit=bpm
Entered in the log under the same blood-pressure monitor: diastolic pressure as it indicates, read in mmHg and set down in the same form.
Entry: value=79 unit=mmHg
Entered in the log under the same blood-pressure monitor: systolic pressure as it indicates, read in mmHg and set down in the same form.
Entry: value=174 unit=mmHg
